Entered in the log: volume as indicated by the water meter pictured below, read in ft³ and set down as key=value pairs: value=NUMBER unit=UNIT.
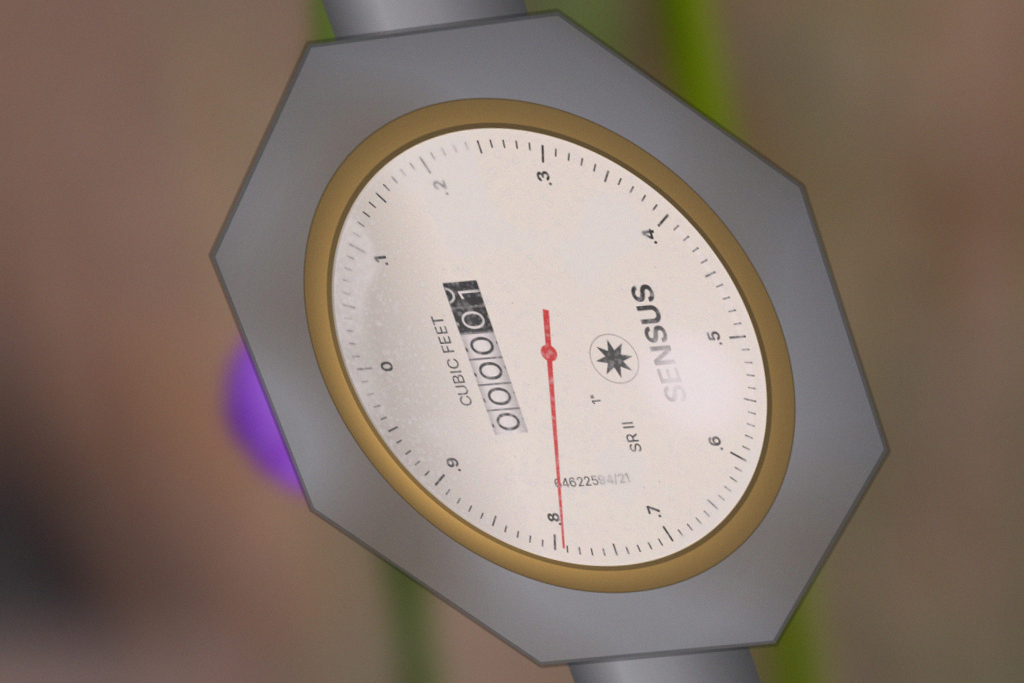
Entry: value=0.79 unit=ft³
